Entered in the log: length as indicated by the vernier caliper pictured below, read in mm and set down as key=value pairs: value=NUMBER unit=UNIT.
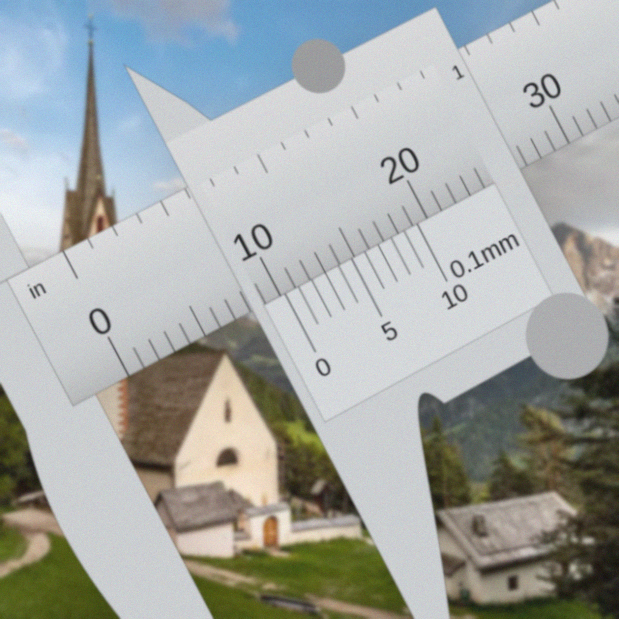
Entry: value=10.3 unit=mm
